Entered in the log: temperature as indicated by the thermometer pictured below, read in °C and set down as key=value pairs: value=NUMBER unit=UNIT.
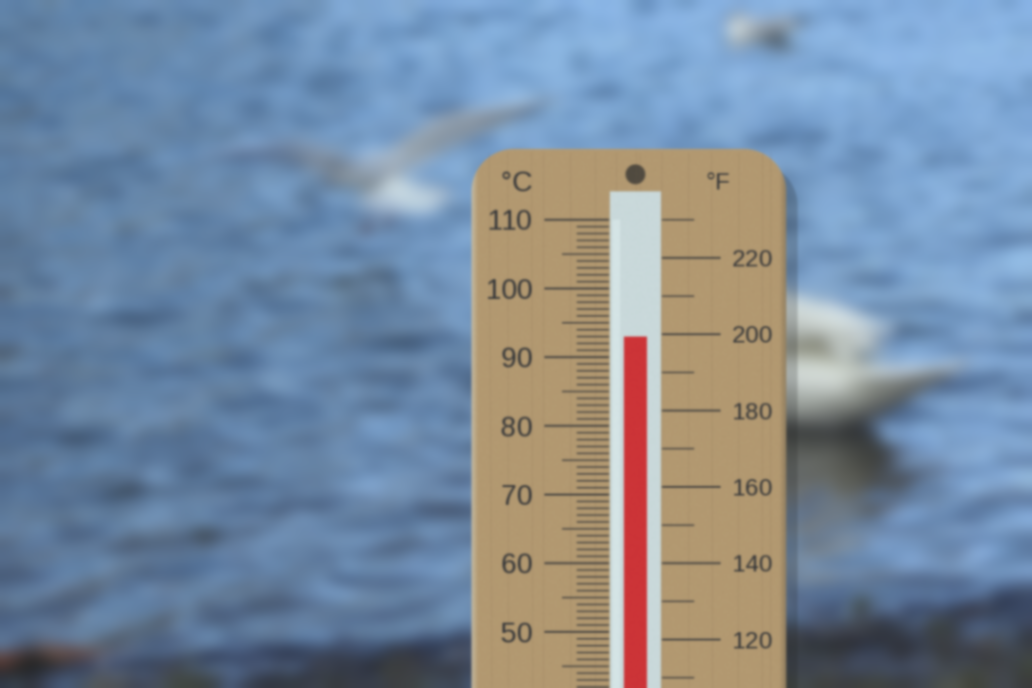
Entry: value=93 unit=°C
